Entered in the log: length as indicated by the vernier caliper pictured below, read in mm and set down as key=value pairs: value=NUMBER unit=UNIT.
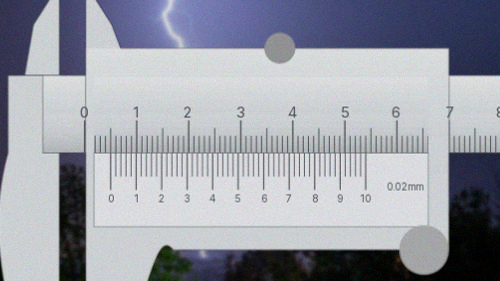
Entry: value=5.0 unit=mm
